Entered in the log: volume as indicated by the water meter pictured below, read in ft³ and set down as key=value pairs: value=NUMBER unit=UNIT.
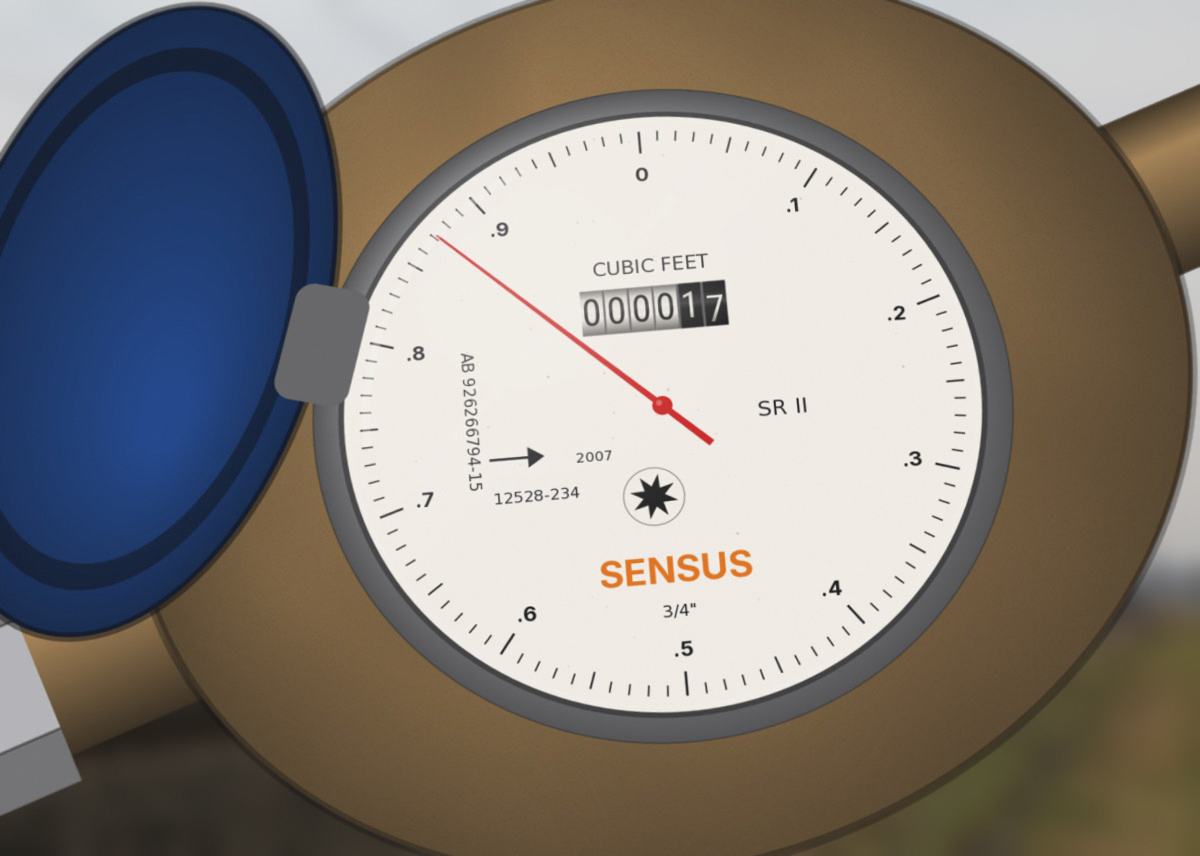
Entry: value=16.87 unit=ft³
